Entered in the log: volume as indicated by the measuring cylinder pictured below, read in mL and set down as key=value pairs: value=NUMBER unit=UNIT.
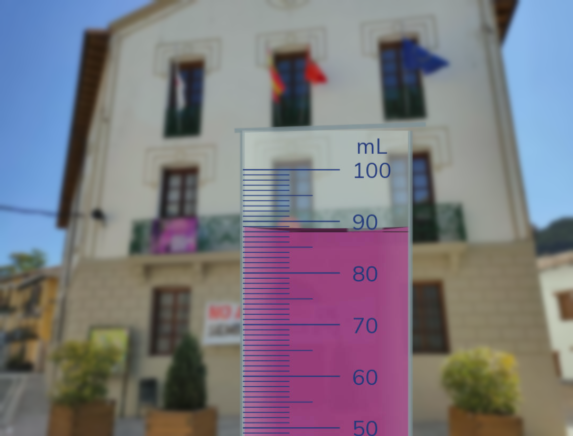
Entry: value=88 unit=mL
